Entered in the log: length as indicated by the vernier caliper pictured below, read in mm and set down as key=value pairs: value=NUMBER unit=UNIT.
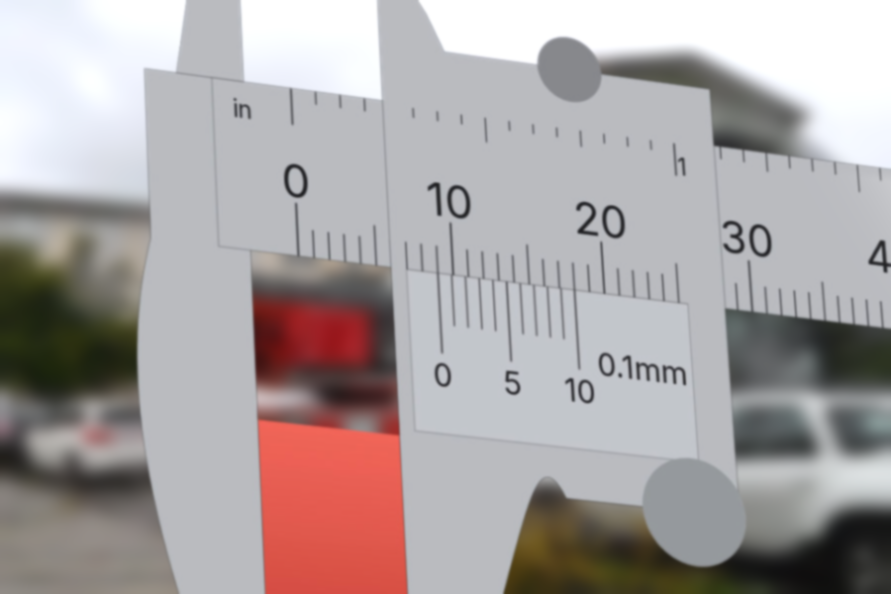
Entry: value=9.0 unit=mm
